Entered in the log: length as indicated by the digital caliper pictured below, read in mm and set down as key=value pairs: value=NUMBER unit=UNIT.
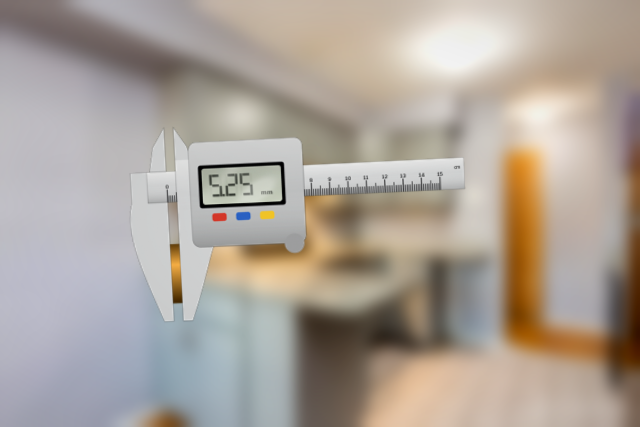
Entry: value=5.25 unit=mm
